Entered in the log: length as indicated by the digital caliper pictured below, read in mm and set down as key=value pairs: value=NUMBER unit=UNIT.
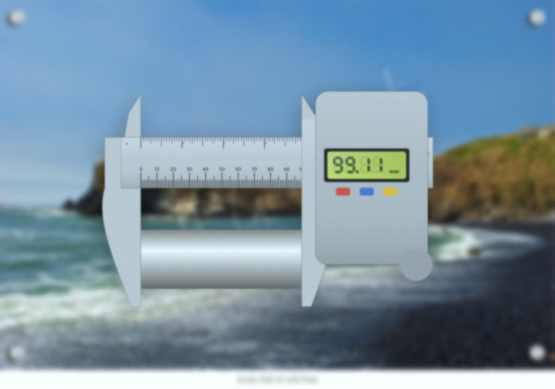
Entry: value=99.11 unit=mm
